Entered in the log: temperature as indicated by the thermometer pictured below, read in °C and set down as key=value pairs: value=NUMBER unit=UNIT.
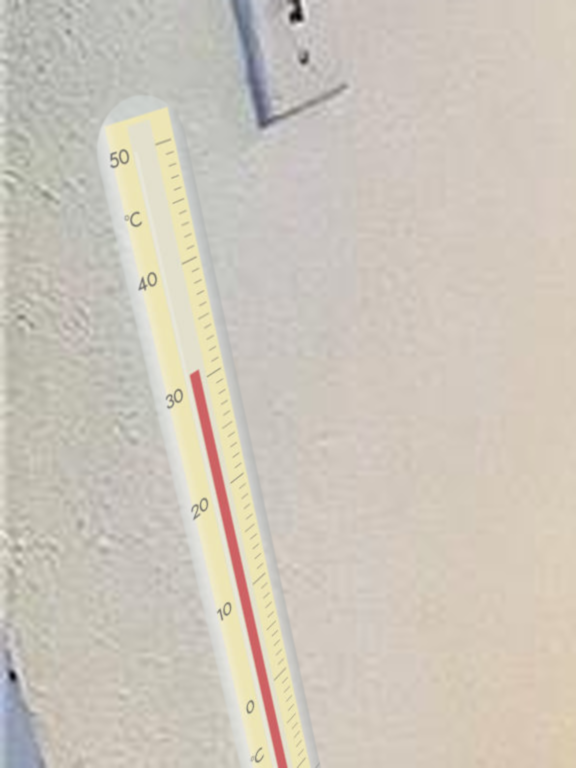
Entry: value=31 unit=°C
